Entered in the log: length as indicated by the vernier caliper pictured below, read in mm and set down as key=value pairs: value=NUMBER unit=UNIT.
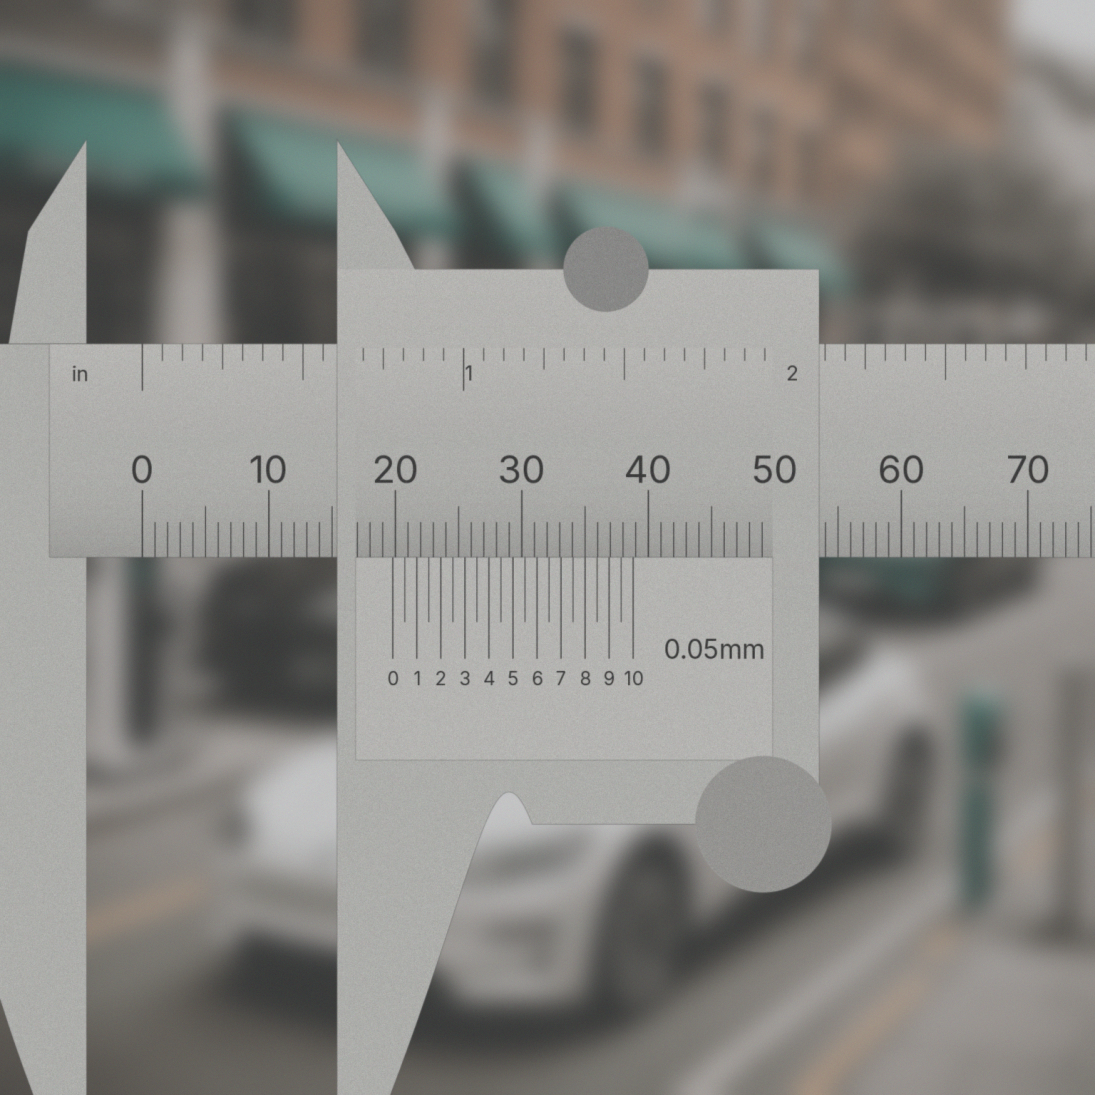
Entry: value=19.8 unit=mm
